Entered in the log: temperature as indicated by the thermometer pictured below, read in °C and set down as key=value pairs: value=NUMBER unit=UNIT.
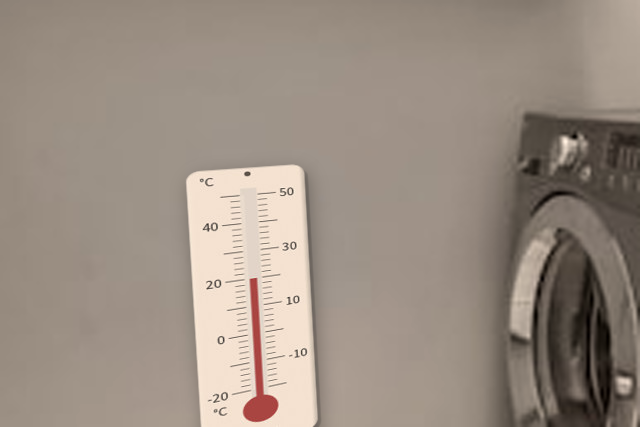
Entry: value=20 unit=°C
